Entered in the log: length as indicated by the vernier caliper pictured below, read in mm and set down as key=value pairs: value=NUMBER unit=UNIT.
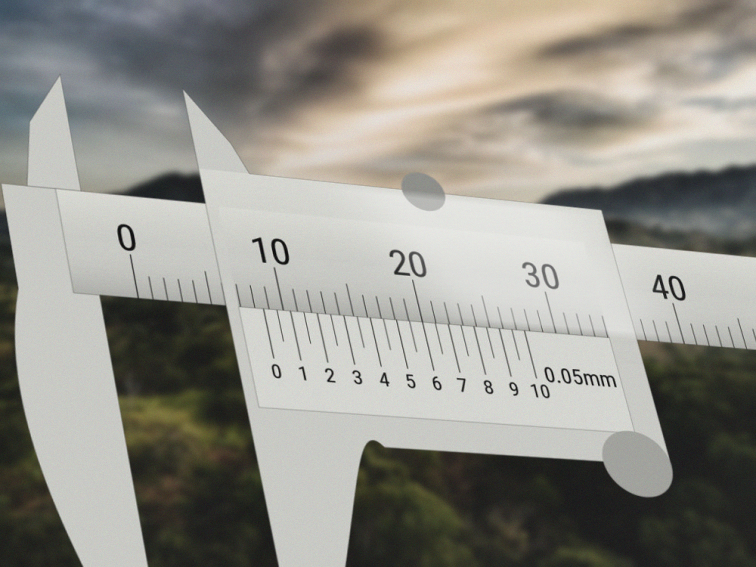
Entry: value=8.6 unit=mm
